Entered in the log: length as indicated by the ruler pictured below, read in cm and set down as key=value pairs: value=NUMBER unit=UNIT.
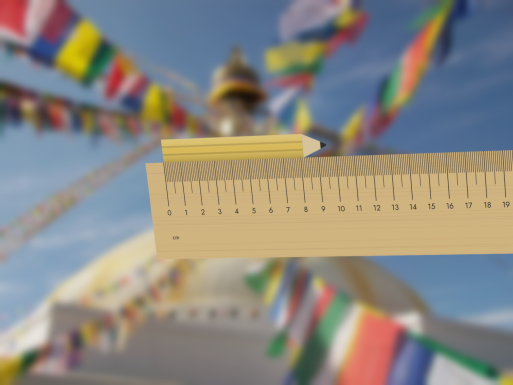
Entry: value=9.5 unit=cm
